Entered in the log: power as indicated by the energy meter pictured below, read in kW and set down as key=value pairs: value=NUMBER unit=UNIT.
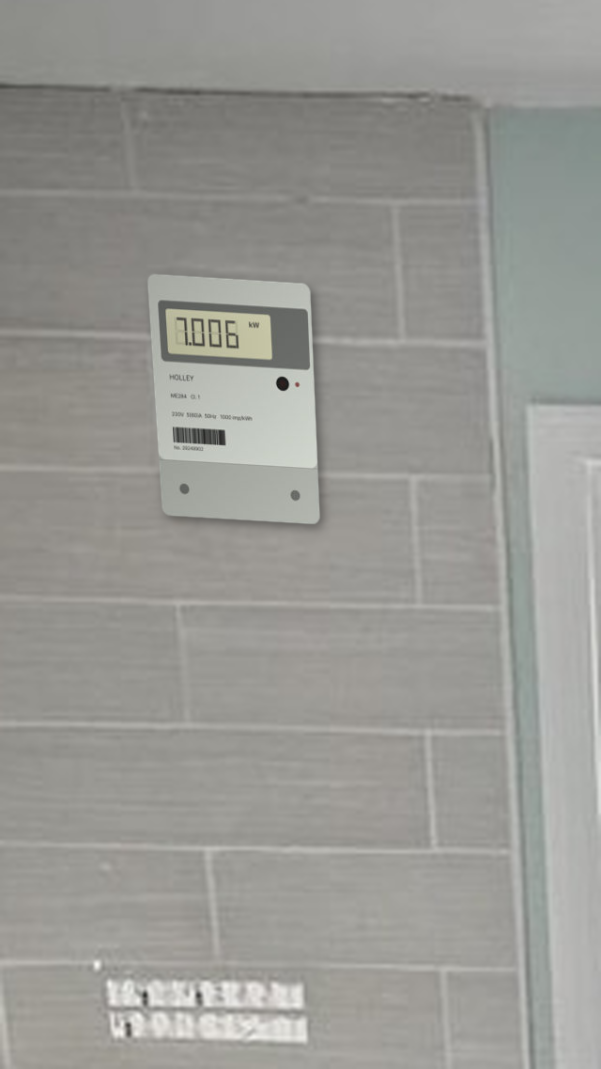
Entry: value=7.006 unit=kW
